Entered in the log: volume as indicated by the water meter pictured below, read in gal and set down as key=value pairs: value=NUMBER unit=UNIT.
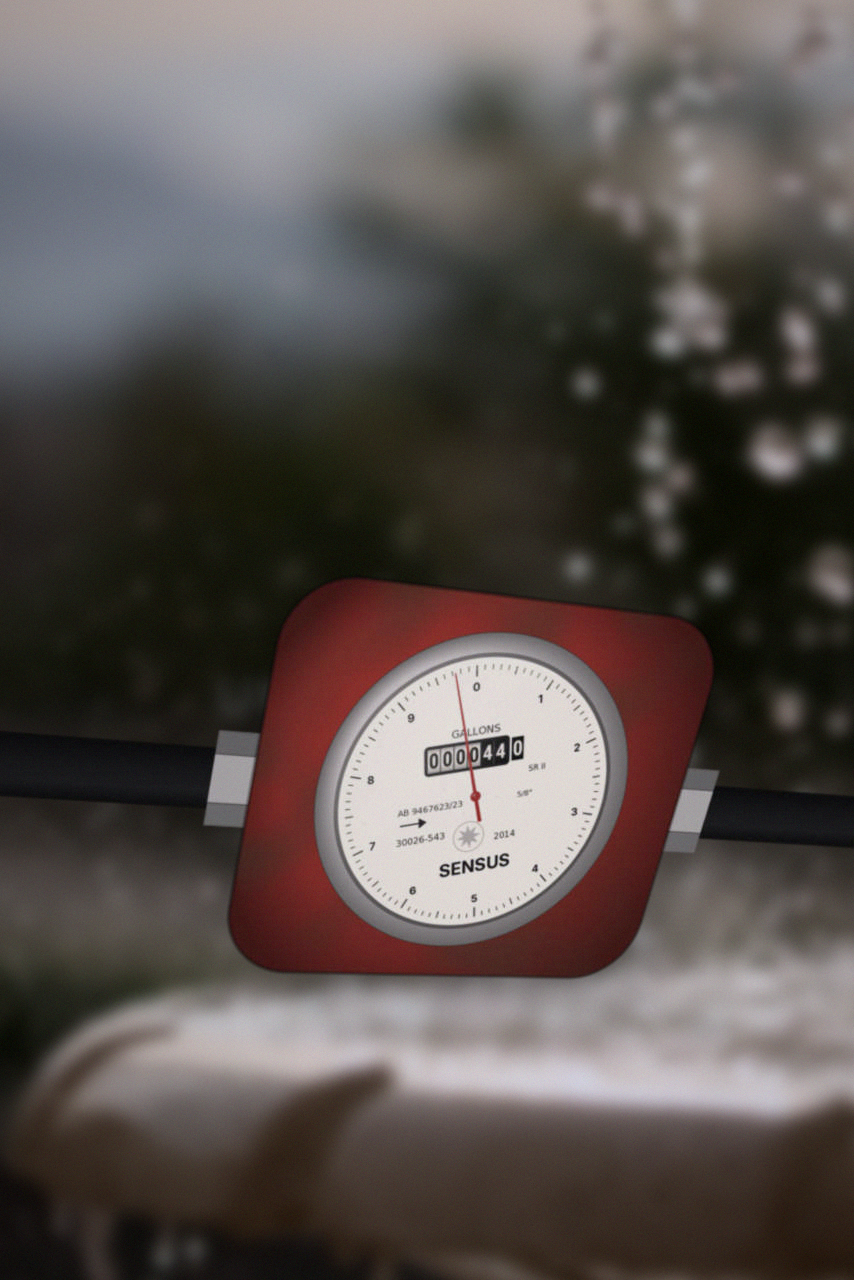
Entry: value=439.7 unit=gal
